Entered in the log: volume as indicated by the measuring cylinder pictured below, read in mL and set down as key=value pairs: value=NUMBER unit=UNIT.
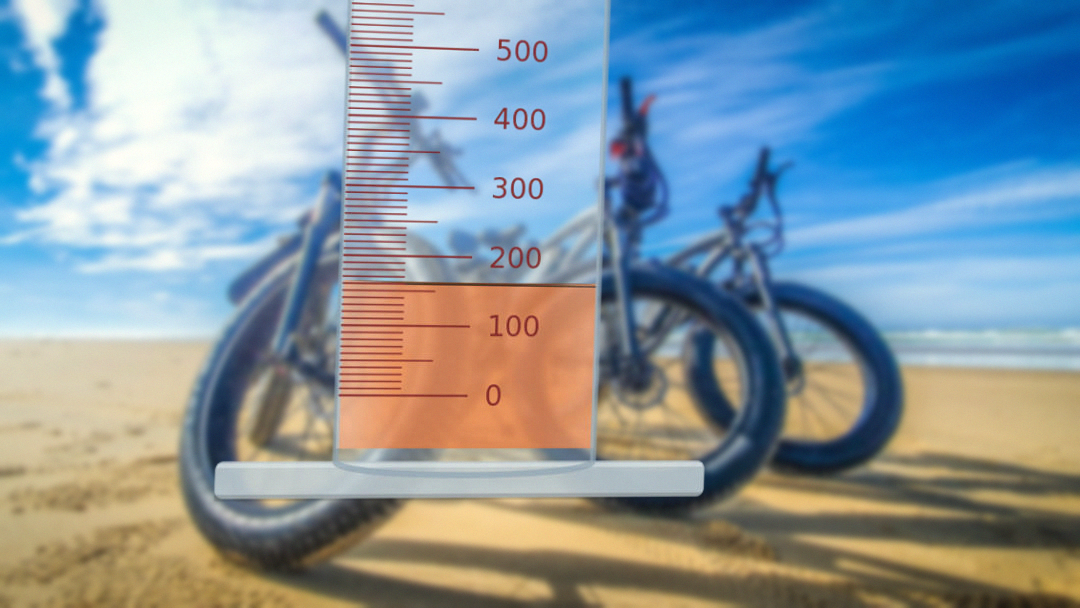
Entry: value=160 unit=mL
